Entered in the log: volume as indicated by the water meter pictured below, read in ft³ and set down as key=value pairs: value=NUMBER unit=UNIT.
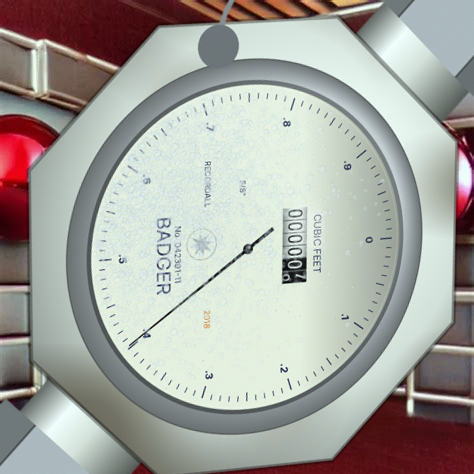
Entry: value=7.40 unit=ft³
